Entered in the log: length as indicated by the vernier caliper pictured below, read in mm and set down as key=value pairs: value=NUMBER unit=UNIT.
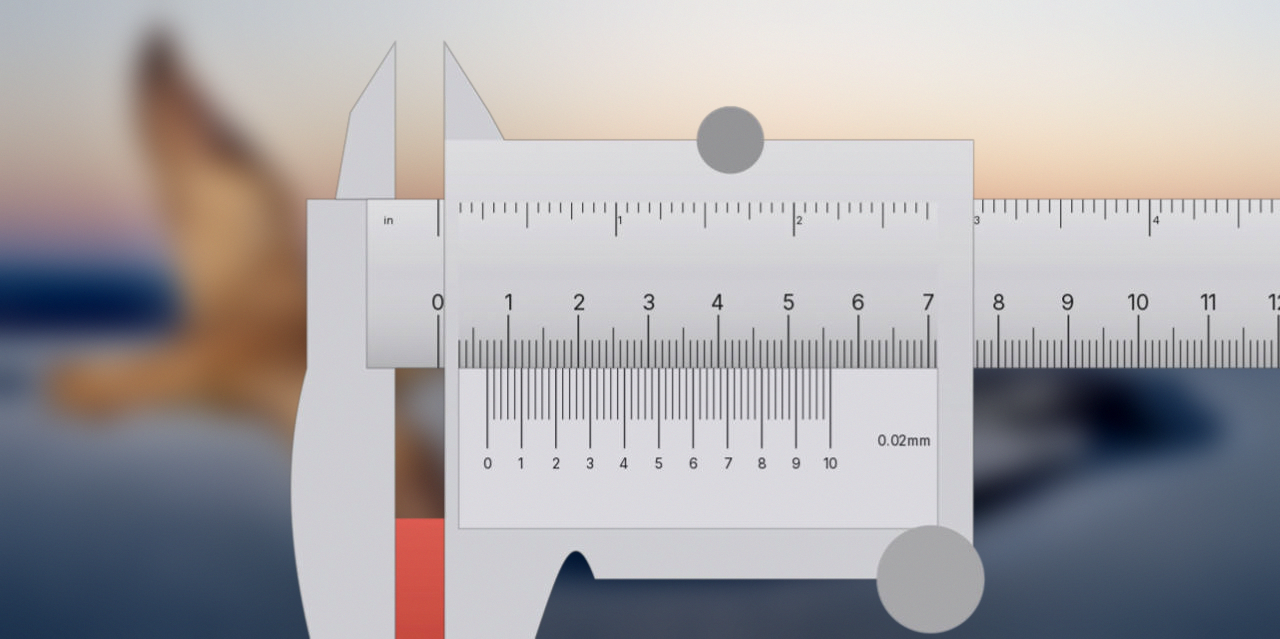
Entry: value=7.0 unit=mm
